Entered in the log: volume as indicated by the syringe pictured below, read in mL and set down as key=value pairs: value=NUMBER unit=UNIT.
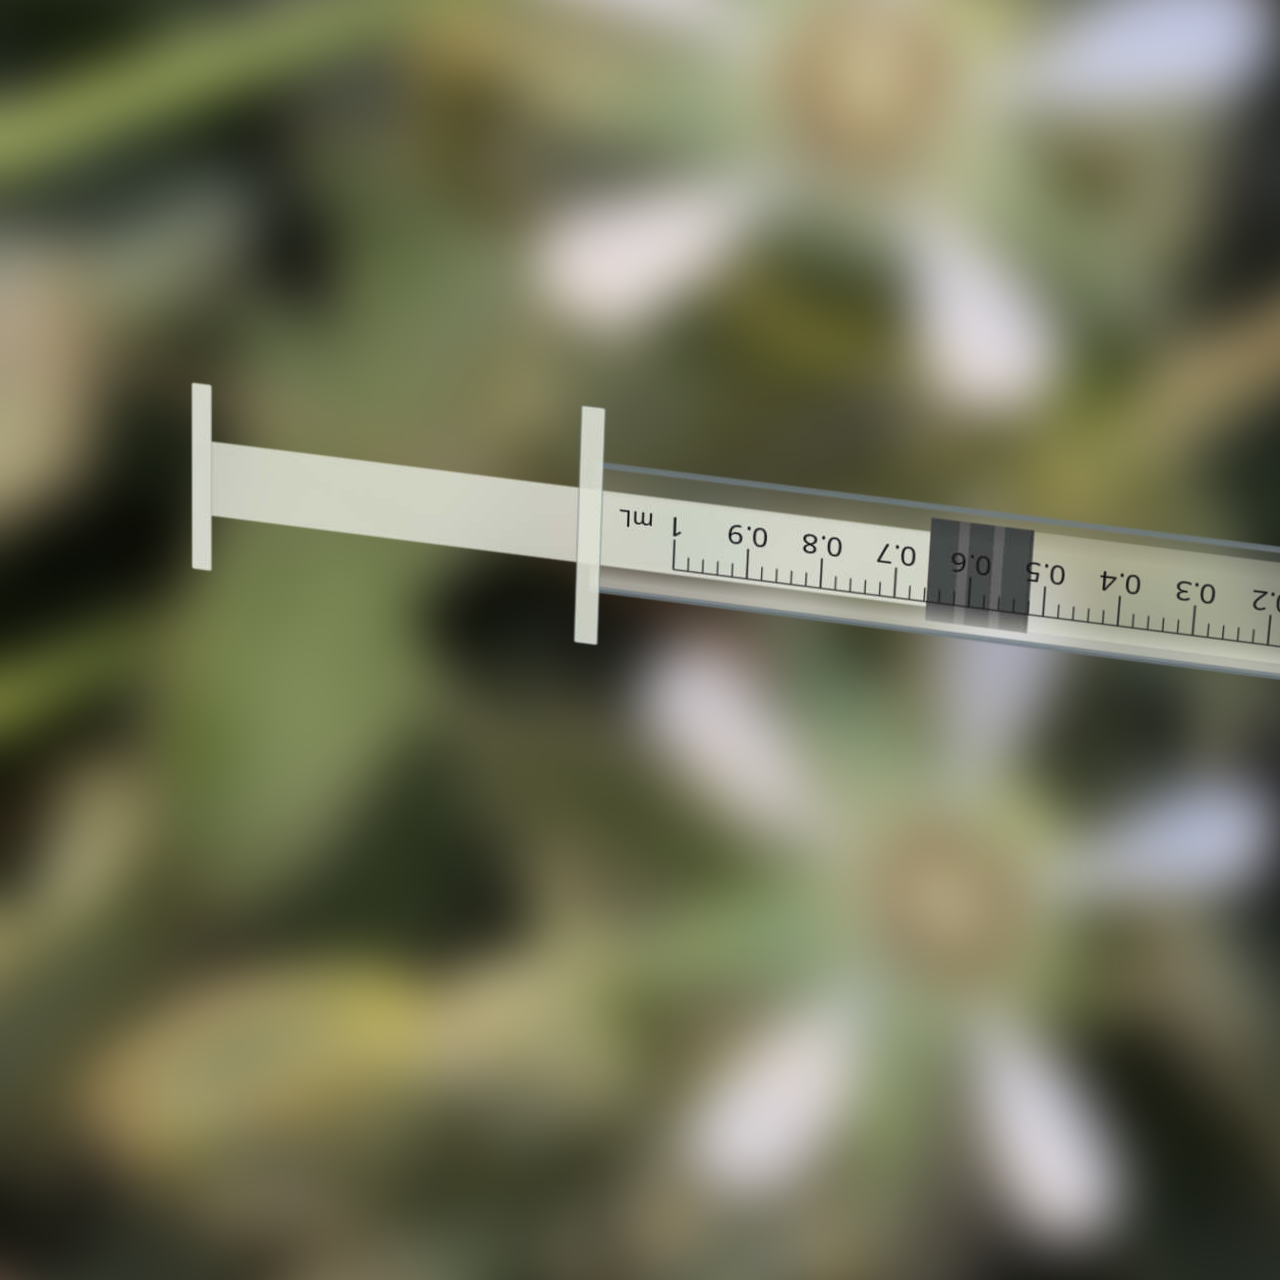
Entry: value=0.52 unit=mL
